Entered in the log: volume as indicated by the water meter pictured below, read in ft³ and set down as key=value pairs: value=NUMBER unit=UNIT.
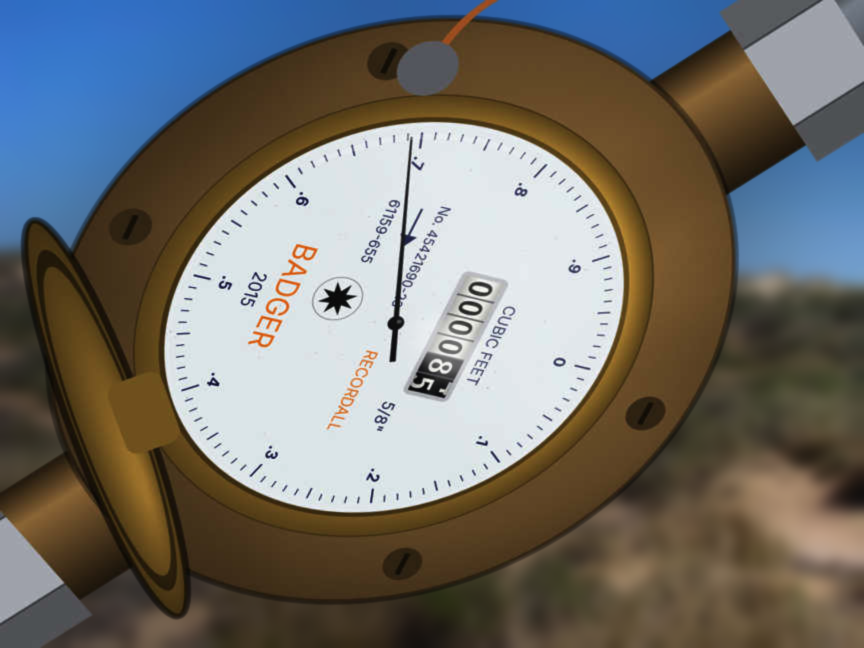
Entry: value=84.69 unit=ft³
